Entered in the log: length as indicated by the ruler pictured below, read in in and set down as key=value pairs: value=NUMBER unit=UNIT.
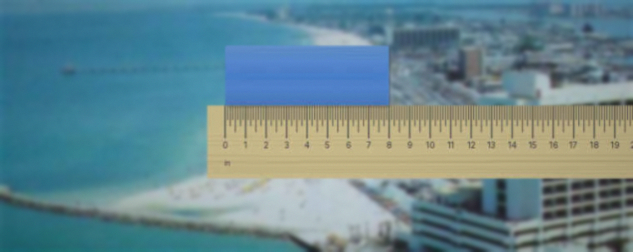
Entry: value=8 unit=in
